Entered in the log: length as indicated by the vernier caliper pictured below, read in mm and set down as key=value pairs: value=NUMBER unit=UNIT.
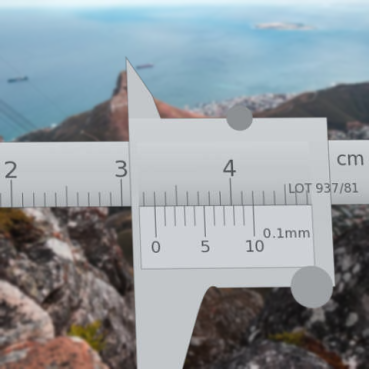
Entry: value=33.0 unit=mm
